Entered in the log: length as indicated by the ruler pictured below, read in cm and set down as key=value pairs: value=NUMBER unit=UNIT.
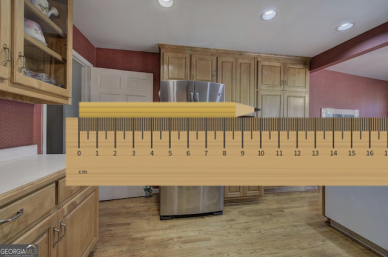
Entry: value=10 unit=cm
